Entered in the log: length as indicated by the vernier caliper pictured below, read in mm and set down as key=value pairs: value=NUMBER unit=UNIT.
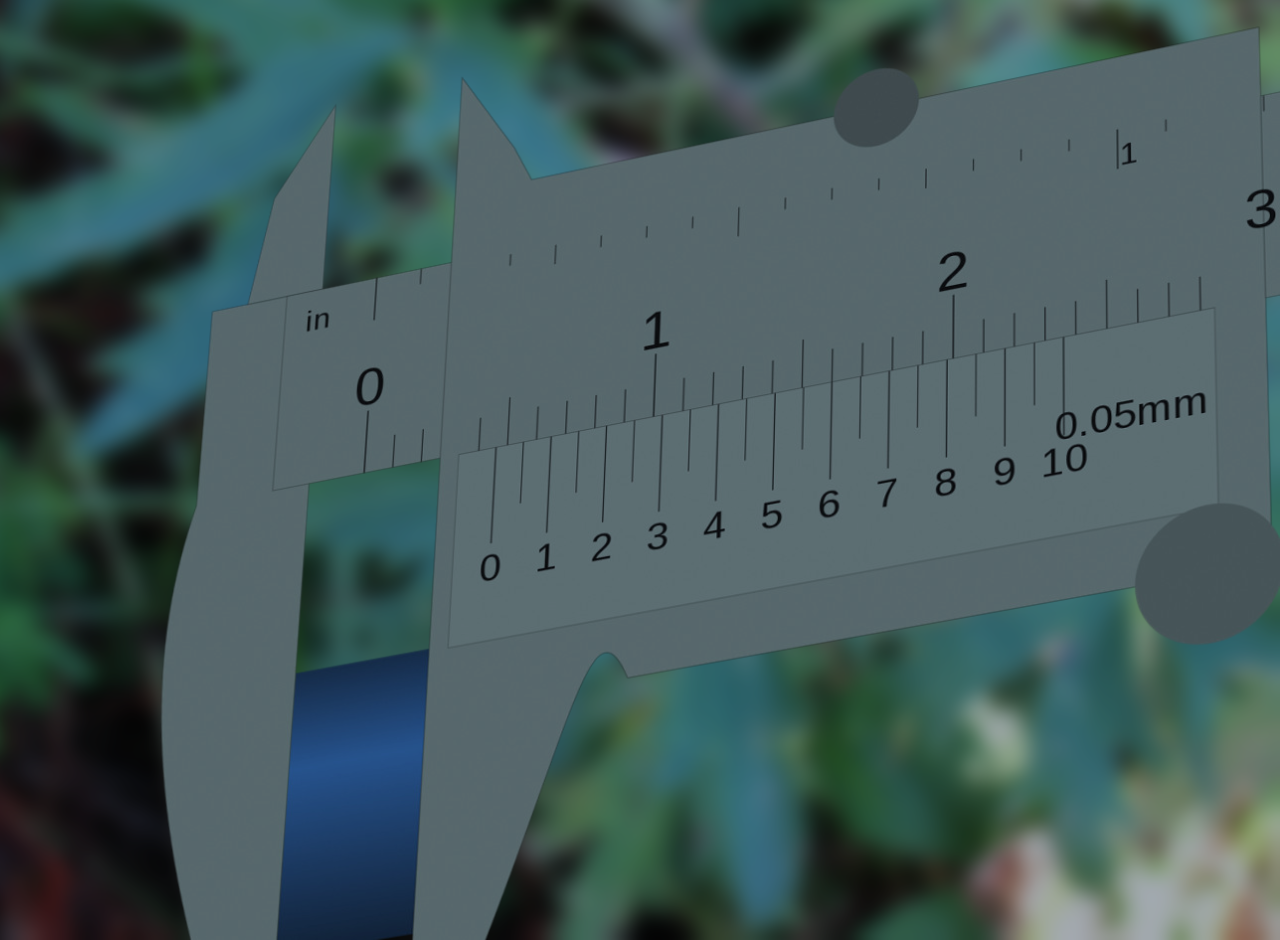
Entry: value=4.60 unit=mm
